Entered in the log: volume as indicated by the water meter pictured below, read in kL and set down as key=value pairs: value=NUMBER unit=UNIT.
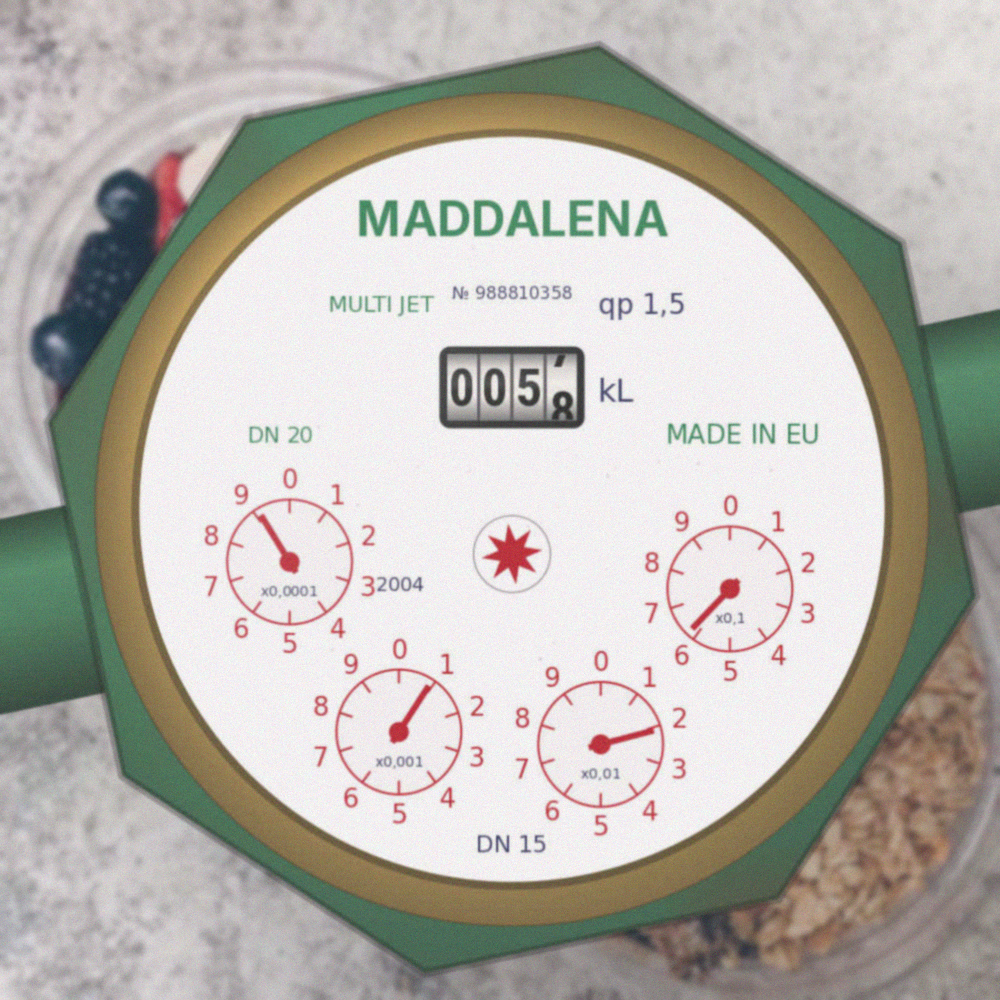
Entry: value=57.6209 unit=kL
